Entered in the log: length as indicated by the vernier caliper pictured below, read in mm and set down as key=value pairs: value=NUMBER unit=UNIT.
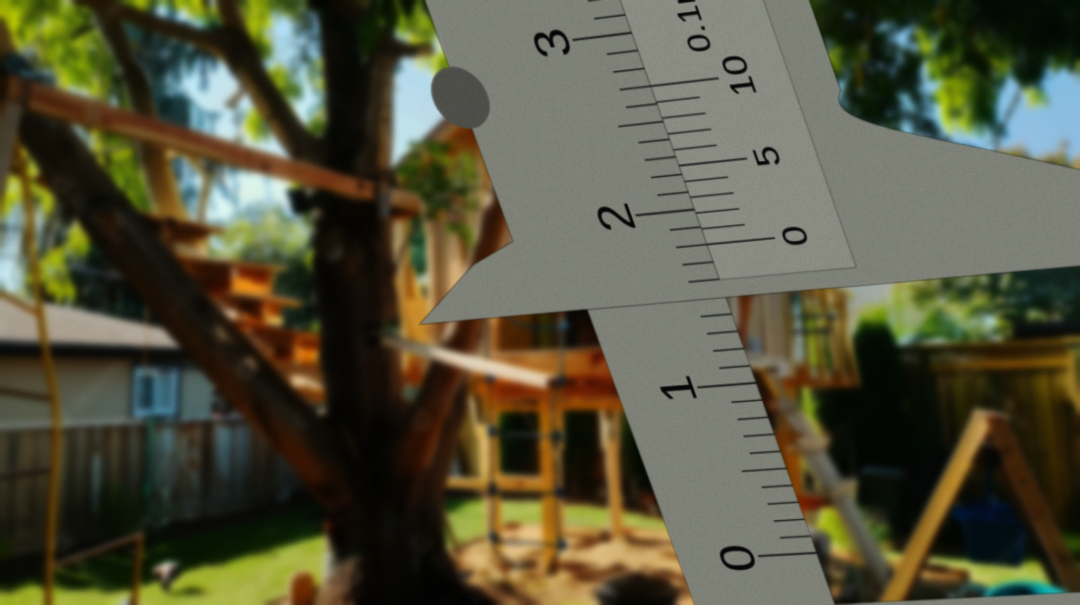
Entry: value=18.0 unit=mm
